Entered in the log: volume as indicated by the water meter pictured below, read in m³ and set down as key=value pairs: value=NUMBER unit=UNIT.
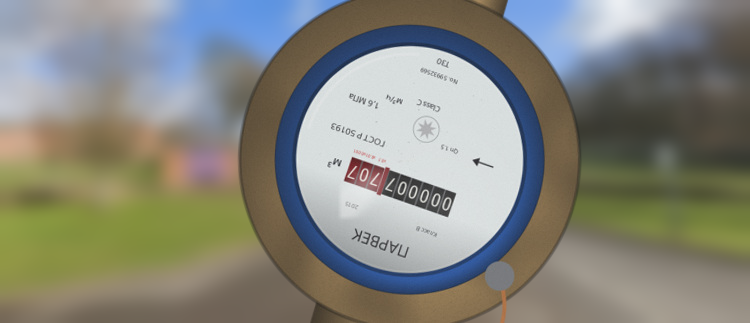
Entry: value=7.707 unit=m³
